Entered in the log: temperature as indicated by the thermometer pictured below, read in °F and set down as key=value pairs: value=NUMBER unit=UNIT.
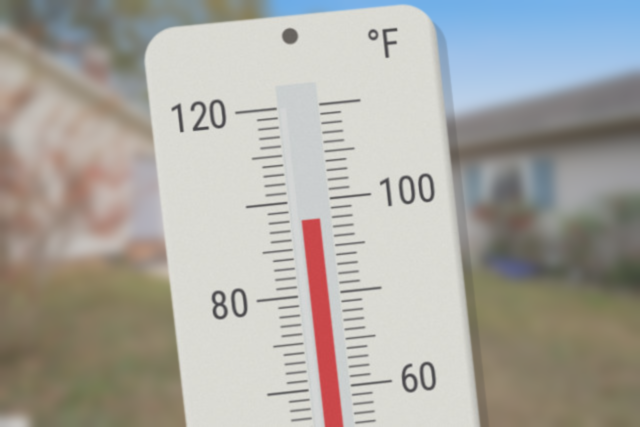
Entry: value=96 unit=°F
